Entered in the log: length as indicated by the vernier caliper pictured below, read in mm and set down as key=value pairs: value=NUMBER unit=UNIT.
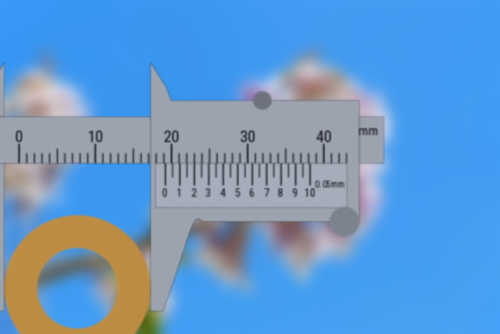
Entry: value=19.2 unit=mm
